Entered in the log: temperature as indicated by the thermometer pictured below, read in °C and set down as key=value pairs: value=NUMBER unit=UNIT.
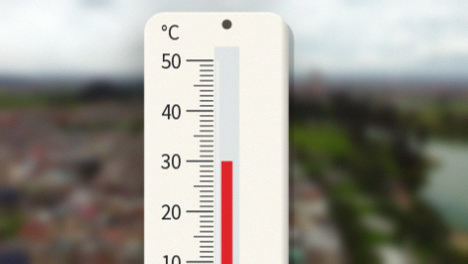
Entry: value=30 unit=°C
